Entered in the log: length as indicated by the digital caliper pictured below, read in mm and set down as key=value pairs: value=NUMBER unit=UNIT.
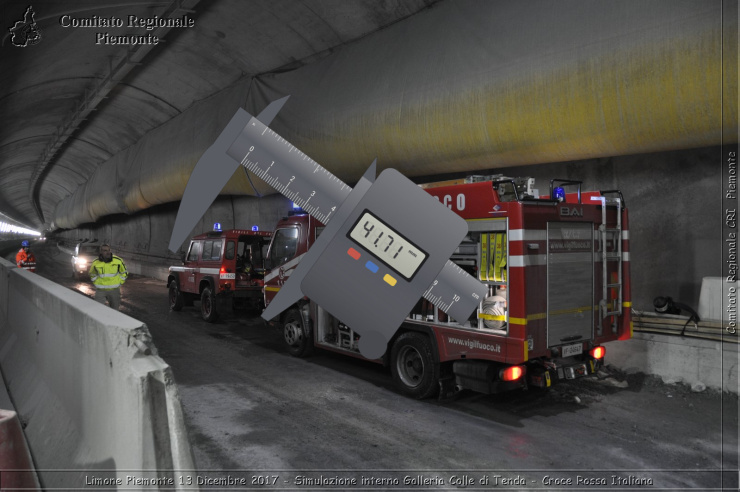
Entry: value=41.71 unit=mm
